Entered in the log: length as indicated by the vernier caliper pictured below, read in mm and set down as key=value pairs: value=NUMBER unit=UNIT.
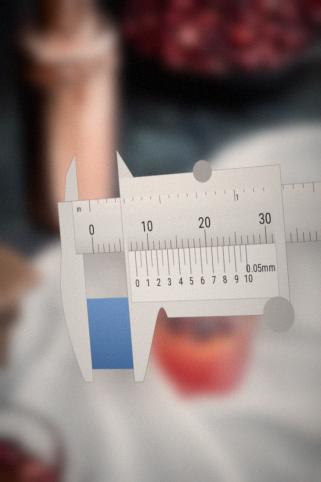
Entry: value=7.6 unit=mm
